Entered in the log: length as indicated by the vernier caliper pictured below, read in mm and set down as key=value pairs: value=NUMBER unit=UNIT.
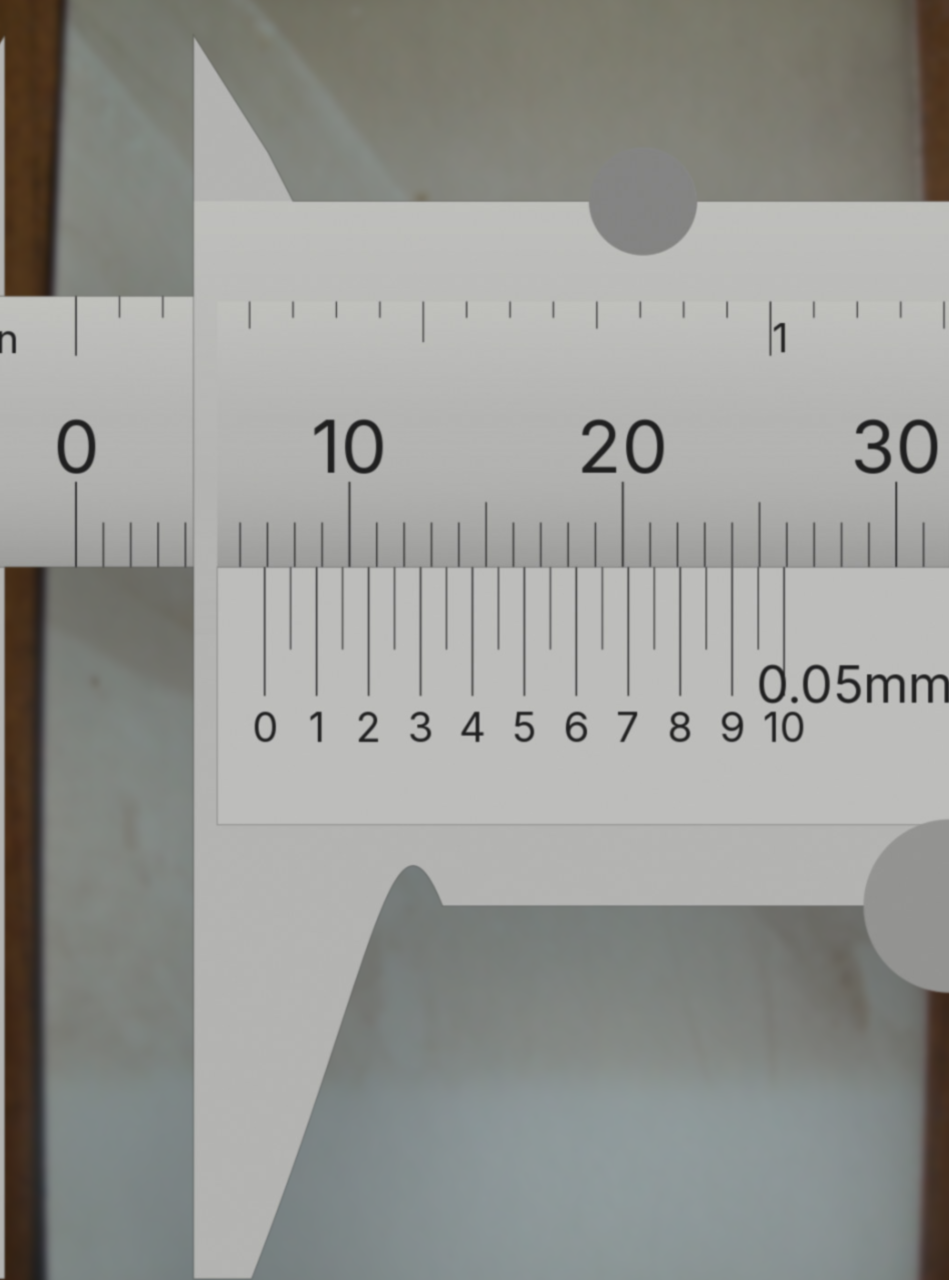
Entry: value=6.9 unit=mm
